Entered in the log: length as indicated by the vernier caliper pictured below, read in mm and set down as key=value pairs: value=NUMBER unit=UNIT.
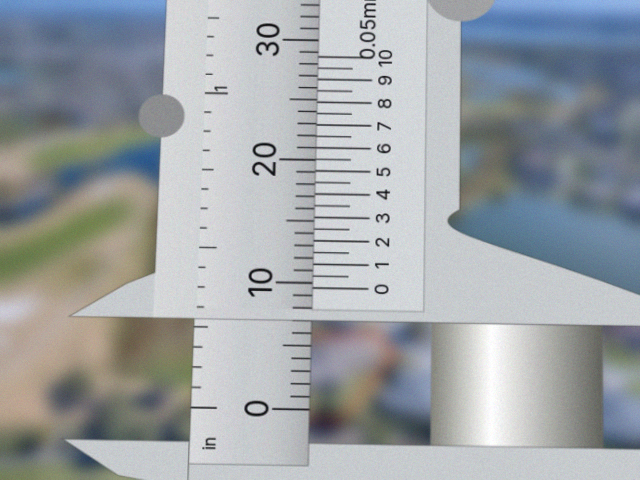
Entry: value=9.6 unit=mm
